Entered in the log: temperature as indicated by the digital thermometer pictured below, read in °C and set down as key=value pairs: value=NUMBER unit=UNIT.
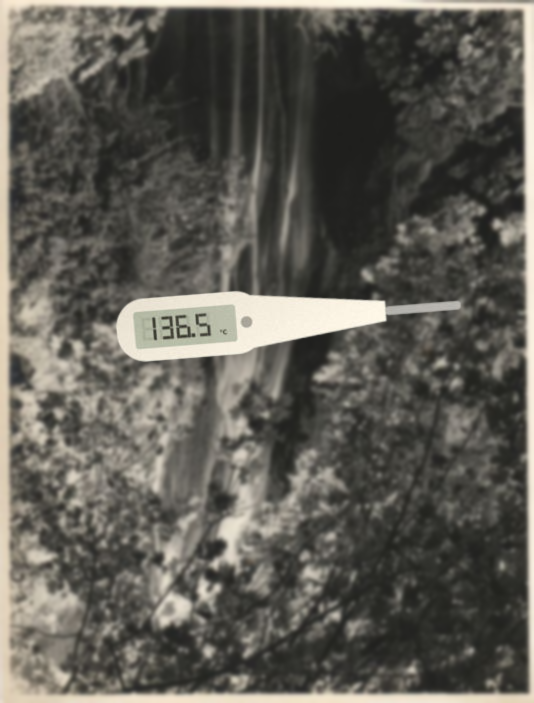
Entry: value=136.5 unit=°C
